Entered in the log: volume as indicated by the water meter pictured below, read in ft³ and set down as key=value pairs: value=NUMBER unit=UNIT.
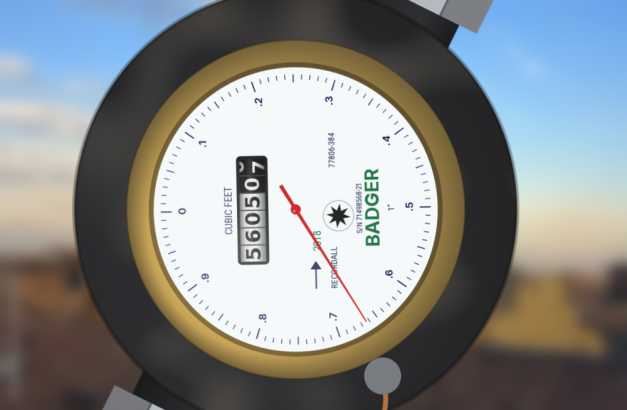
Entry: value=560506.66 unit=ft³
